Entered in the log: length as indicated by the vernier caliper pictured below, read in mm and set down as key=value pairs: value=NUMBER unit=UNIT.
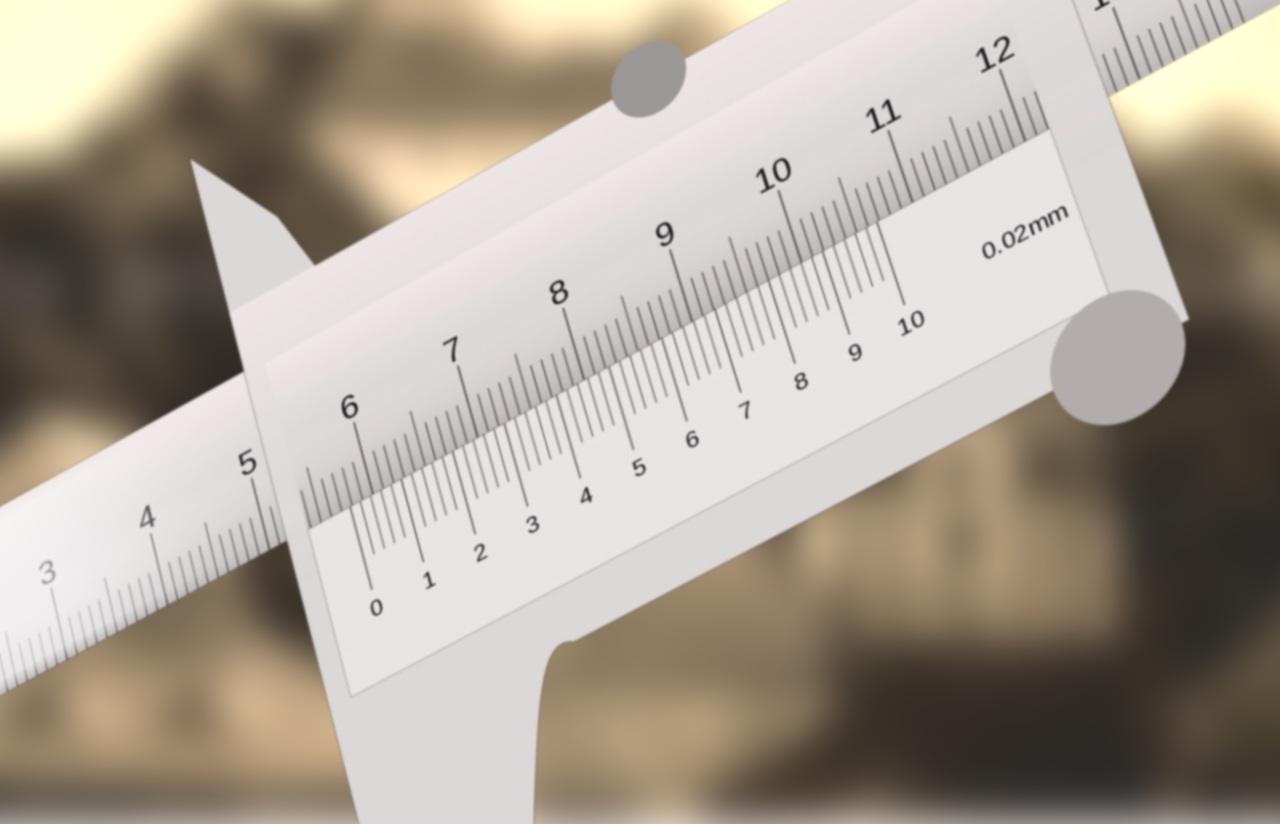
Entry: value=57.8 unit=mm
